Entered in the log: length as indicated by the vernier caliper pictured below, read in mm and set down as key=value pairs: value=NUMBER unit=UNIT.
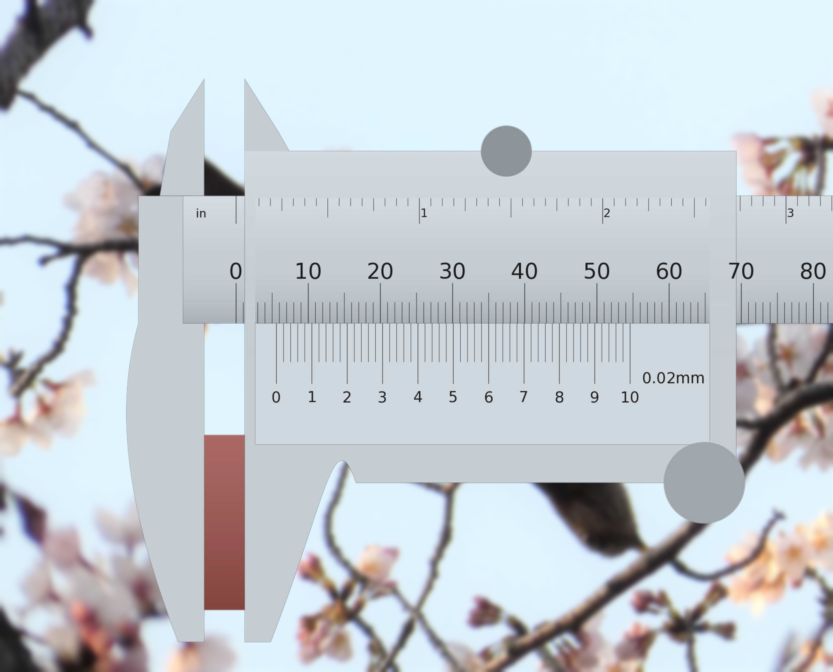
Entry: value=5.6 unit=mm
